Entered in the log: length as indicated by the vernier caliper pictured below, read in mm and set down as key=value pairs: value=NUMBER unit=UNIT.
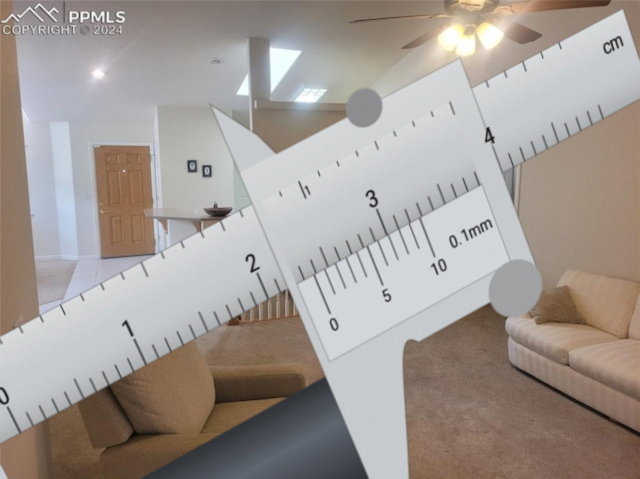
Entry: value=23.8 unit=mm
